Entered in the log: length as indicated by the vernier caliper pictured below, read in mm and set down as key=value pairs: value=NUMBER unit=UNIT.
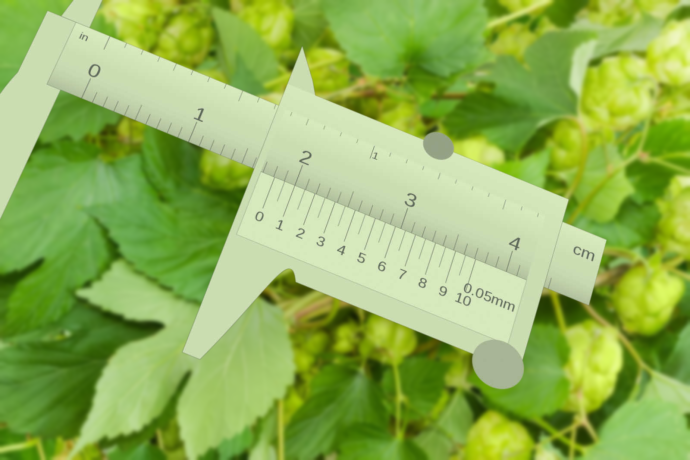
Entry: value=18.1 unit=mm
